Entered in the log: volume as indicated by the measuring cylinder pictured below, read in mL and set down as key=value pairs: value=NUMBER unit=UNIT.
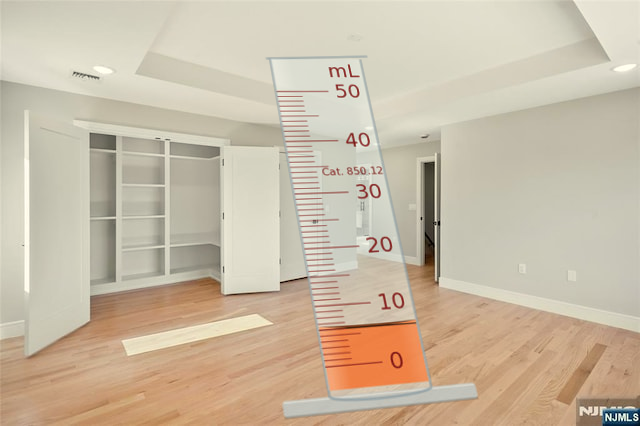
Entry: value=6 unit=mL
